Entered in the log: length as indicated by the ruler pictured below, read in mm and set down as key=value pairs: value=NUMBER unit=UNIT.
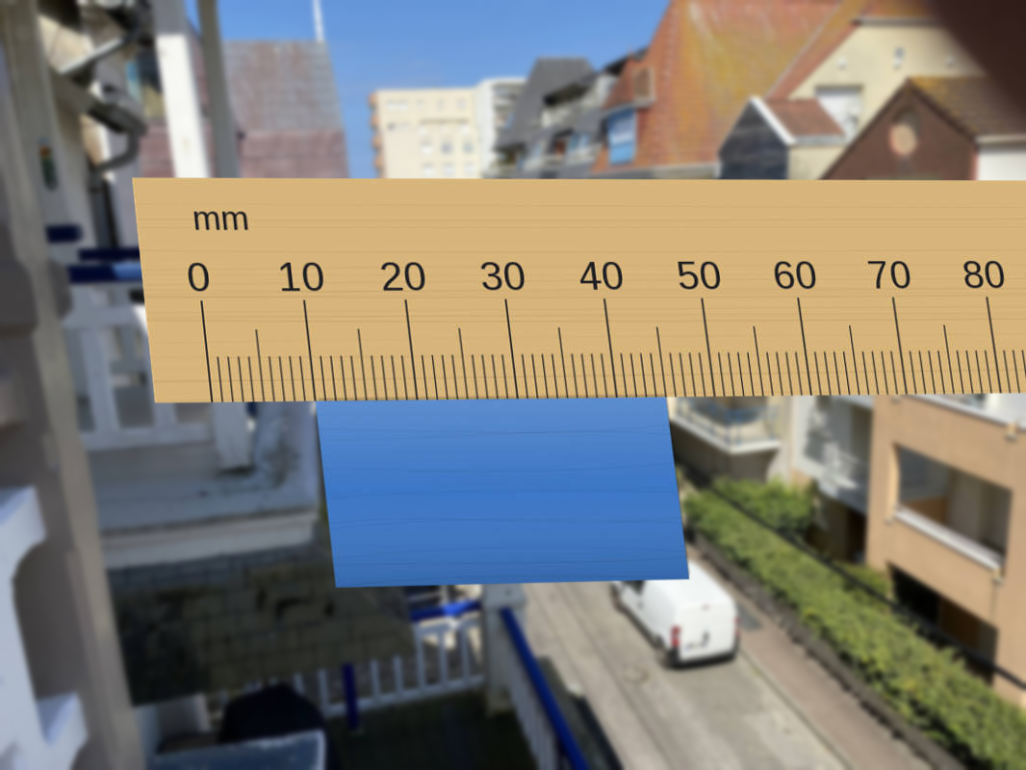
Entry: value=35 unit=mm
